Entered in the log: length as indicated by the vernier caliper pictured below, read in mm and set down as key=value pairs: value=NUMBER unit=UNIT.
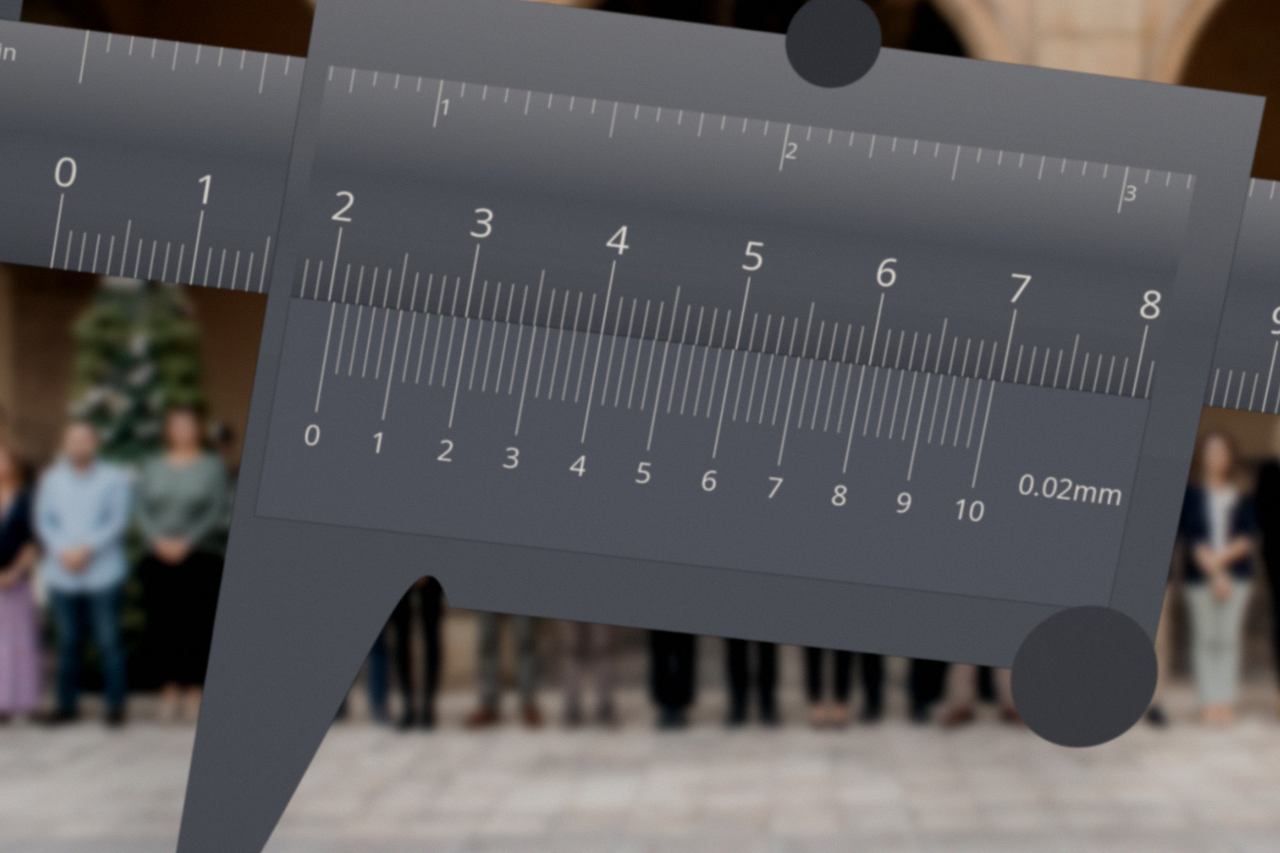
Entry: value=20.4 unit=mm
